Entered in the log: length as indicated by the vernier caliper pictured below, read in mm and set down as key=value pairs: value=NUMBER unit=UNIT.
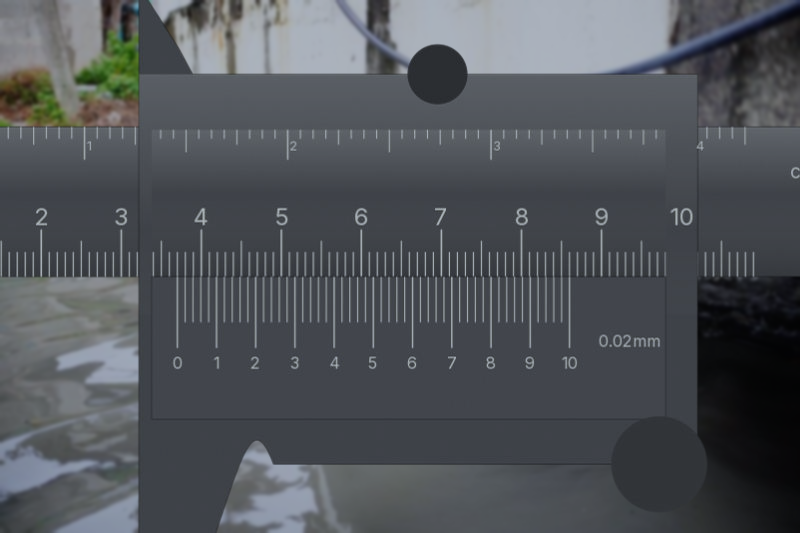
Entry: value=37.0 unit=mm
